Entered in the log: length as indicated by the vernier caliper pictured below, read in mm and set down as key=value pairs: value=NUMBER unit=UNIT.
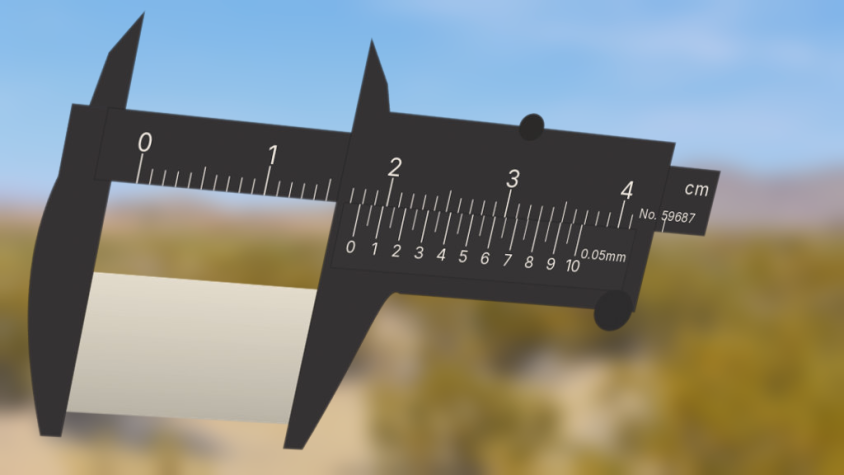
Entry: value=17.8 unit=mm
